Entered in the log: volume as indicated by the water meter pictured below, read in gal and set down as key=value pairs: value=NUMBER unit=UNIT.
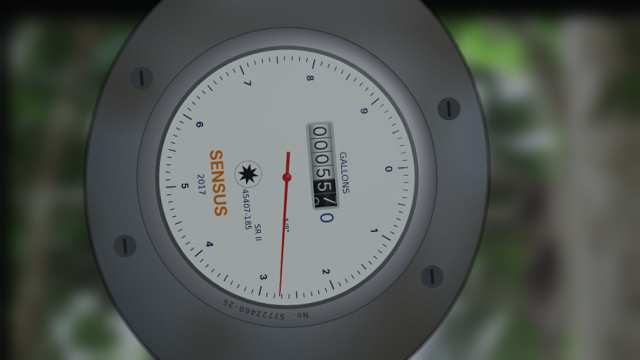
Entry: value=5572.7 unit=gal
